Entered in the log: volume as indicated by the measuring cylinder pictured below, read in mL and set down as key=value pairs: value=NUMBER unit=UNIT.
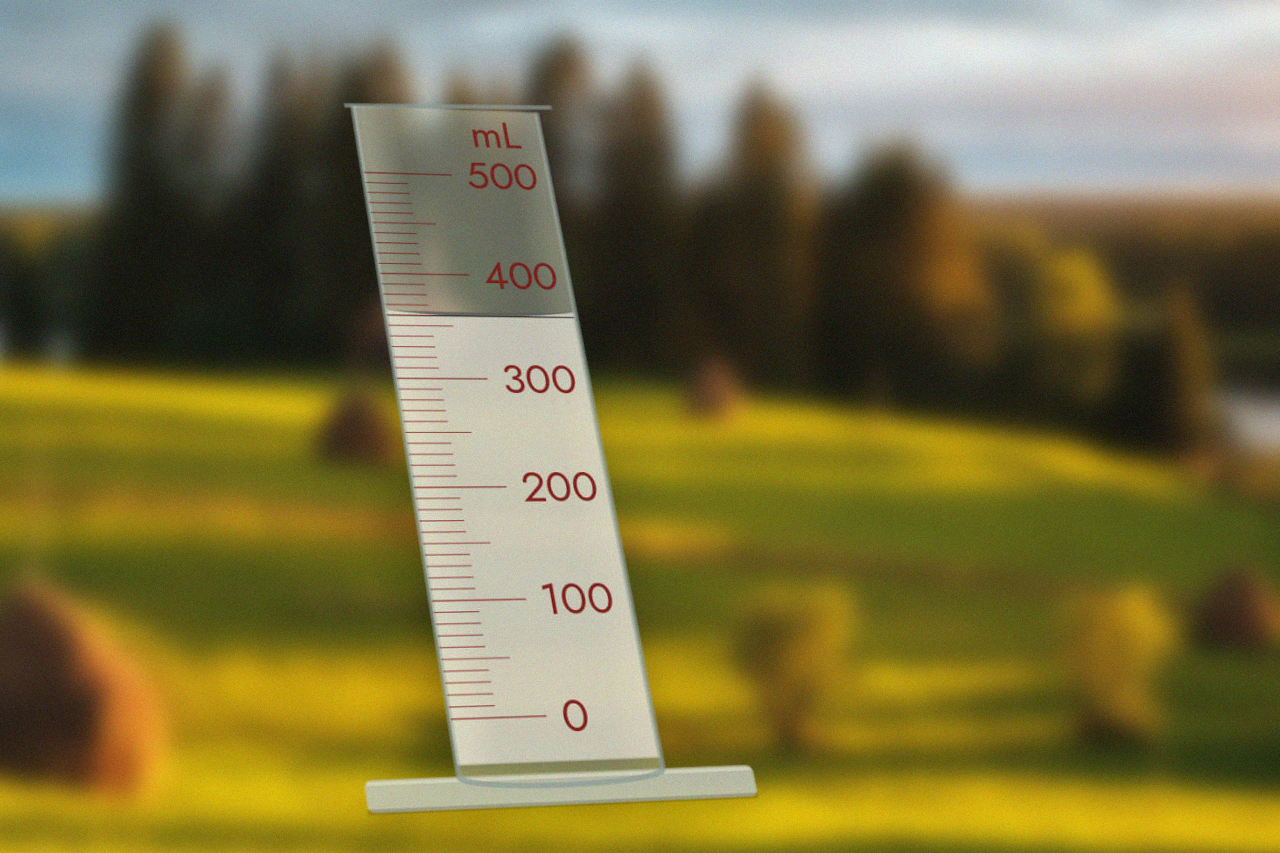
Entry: value=360 unit=mL
